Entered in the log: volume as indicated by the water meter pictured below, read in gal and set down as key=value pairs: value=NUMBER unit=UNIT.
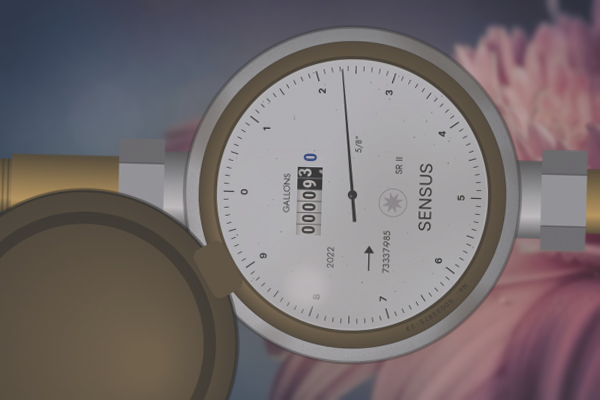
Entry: value=932.3 unit=gal
